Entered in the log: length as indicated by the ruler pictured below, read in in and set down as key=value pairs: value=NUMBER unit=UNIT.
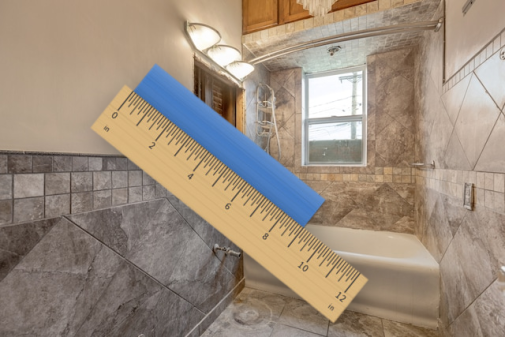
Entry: value=9 unit=in
